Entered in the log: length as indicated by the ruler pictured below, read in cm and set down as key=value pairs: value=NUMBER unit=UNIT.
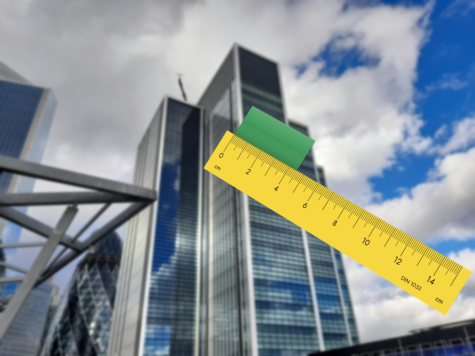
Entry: value=4.5 unit=cm
